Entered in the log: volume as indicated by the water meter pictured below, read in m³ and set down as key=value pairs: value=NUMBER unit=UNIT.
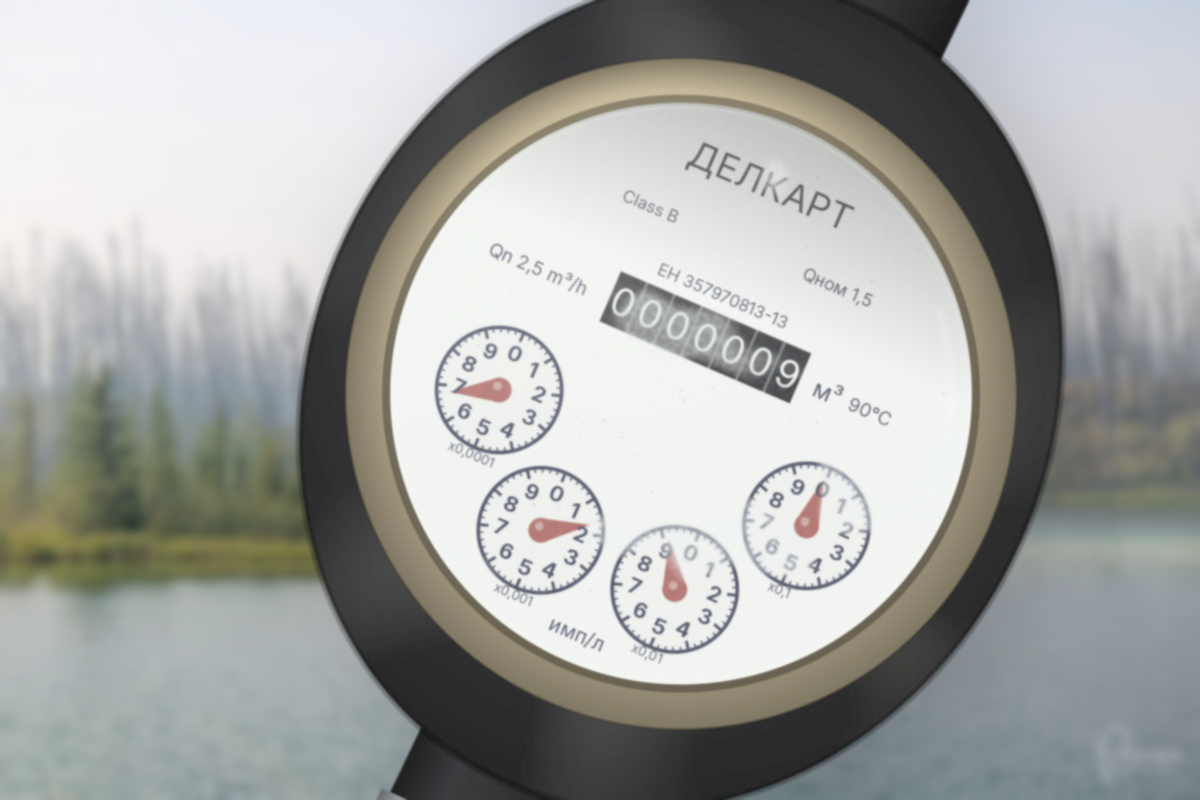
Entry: value=8.9916 unit=m³
